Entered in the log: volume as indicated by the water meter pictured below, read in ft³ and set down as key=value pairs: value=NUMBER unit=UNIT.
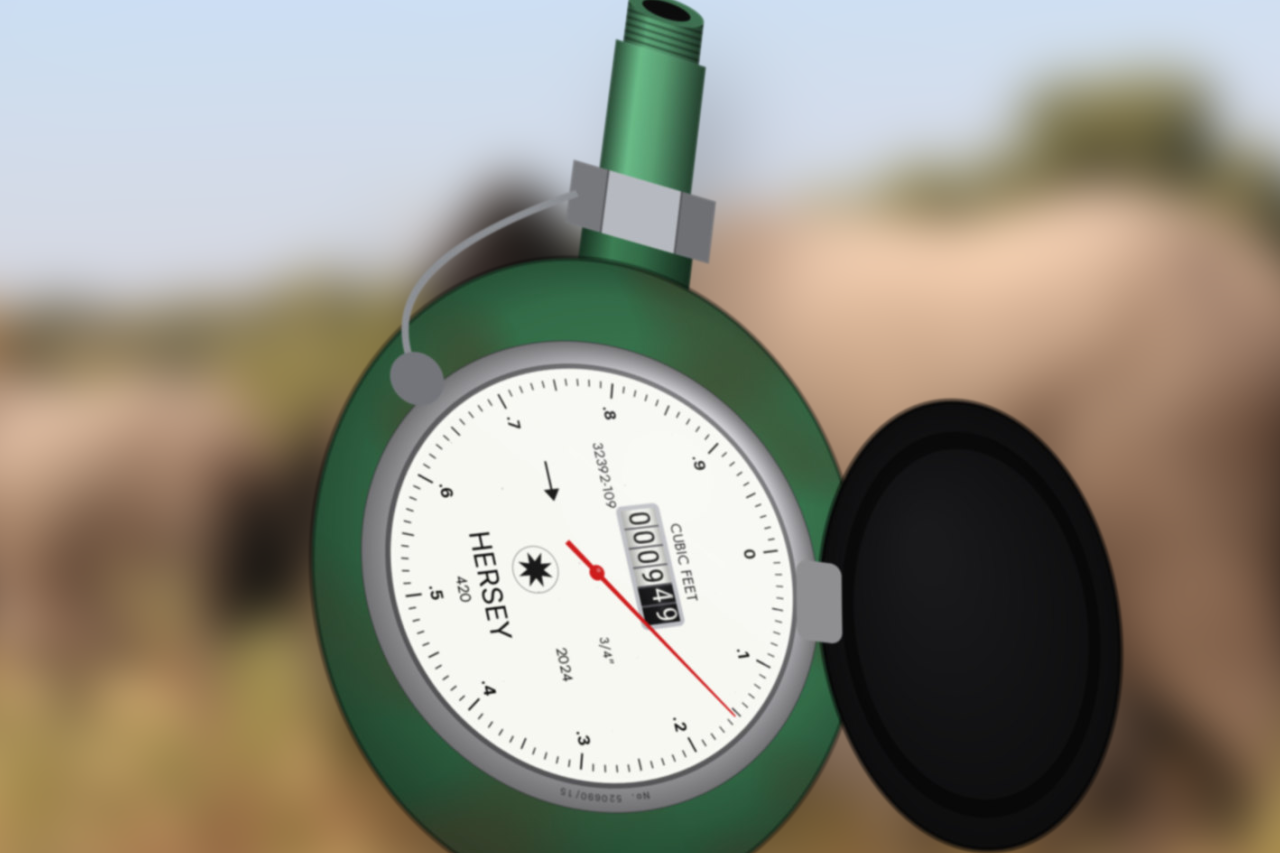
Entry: value=949.15 unit=ft³
